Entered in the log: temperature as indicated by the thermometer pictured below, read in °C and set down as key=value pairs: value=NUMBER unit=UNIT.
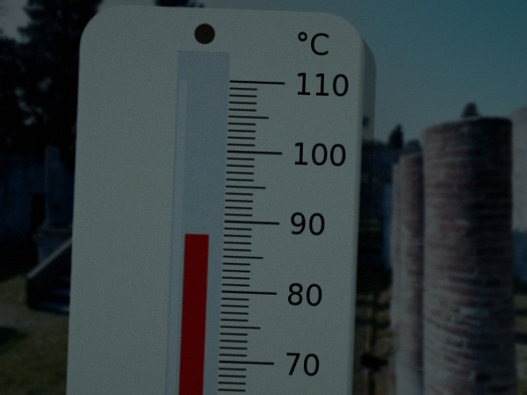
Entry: value=88 unit=°C
